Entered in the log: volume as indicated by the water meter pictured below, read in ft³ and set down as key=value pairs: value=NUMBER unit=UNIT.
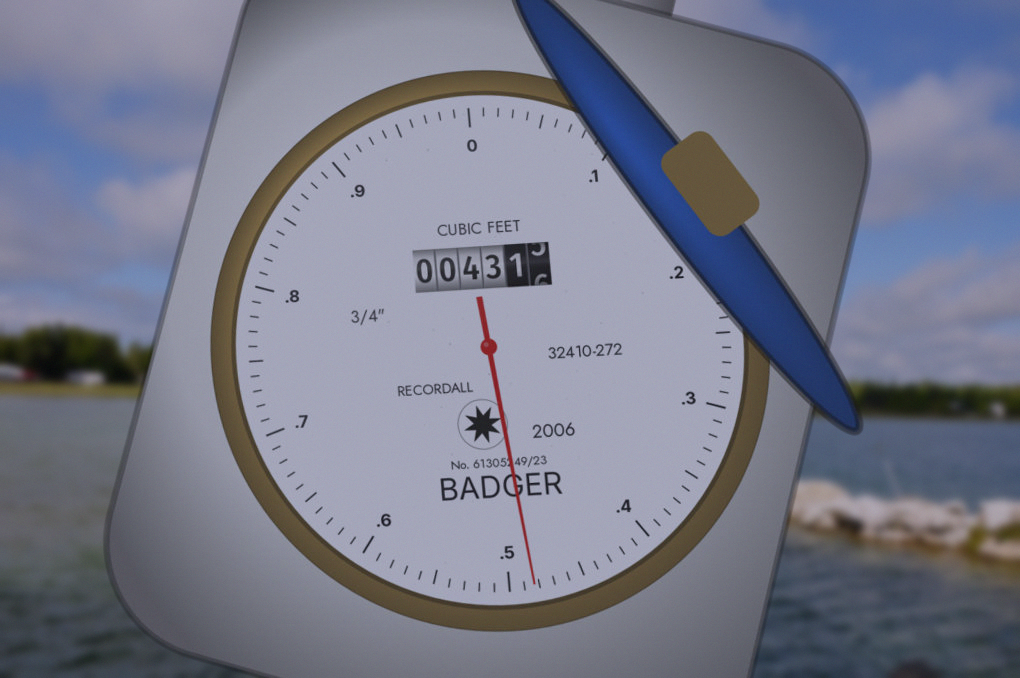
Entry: value=4315.48 unit=ft³
